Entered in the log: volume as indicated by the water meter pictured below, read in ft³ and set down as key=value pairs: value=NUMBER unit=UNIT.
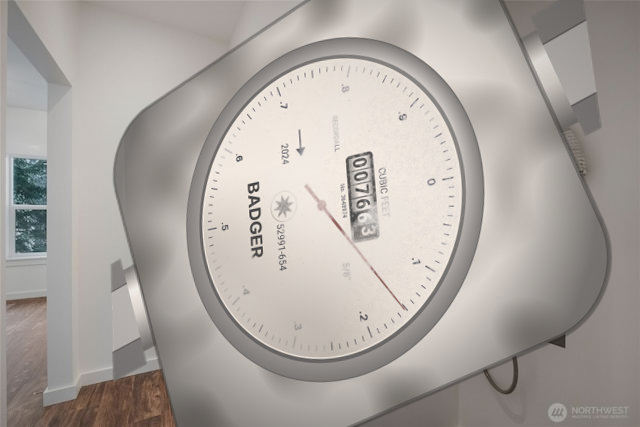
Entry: value=7663.15 unit=ft³
